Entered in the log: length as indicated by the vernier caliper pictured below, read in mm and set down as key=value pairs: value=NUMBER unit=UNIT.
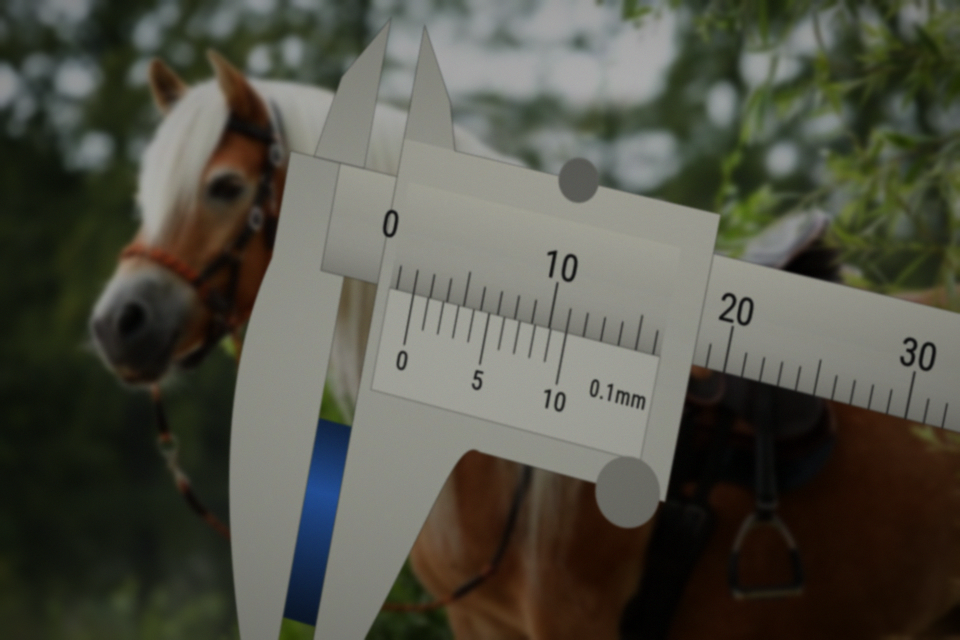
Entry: value=2.0 unit=mm
